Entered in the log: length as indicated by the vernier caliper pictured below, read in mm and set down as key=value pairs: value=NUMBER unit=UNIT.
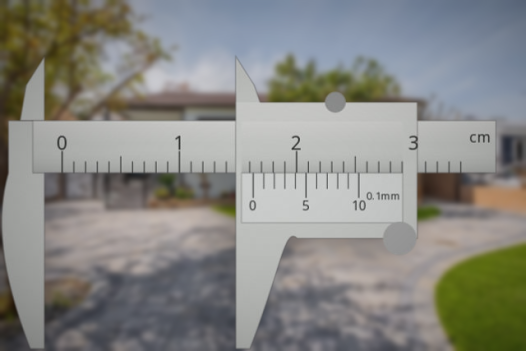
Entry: value=16.3 unit=mm
